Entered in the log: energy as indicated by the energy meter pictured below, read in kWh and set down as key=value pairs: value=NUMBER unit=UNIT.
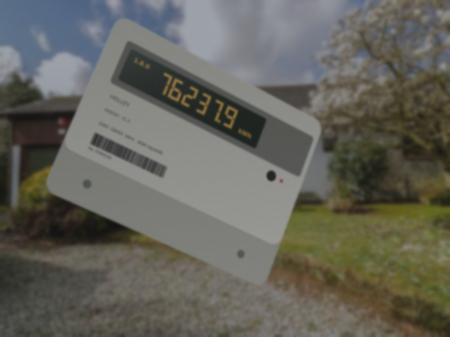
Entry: value=76237.9 unit=kWh
